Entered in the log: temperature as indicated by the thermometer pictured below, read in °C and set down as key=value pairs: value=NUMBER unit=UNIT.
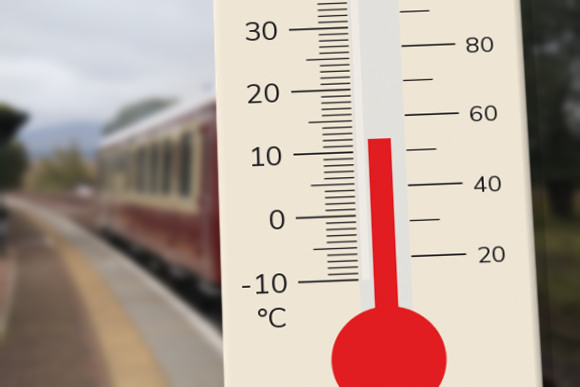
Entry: value=12 unit=°C
